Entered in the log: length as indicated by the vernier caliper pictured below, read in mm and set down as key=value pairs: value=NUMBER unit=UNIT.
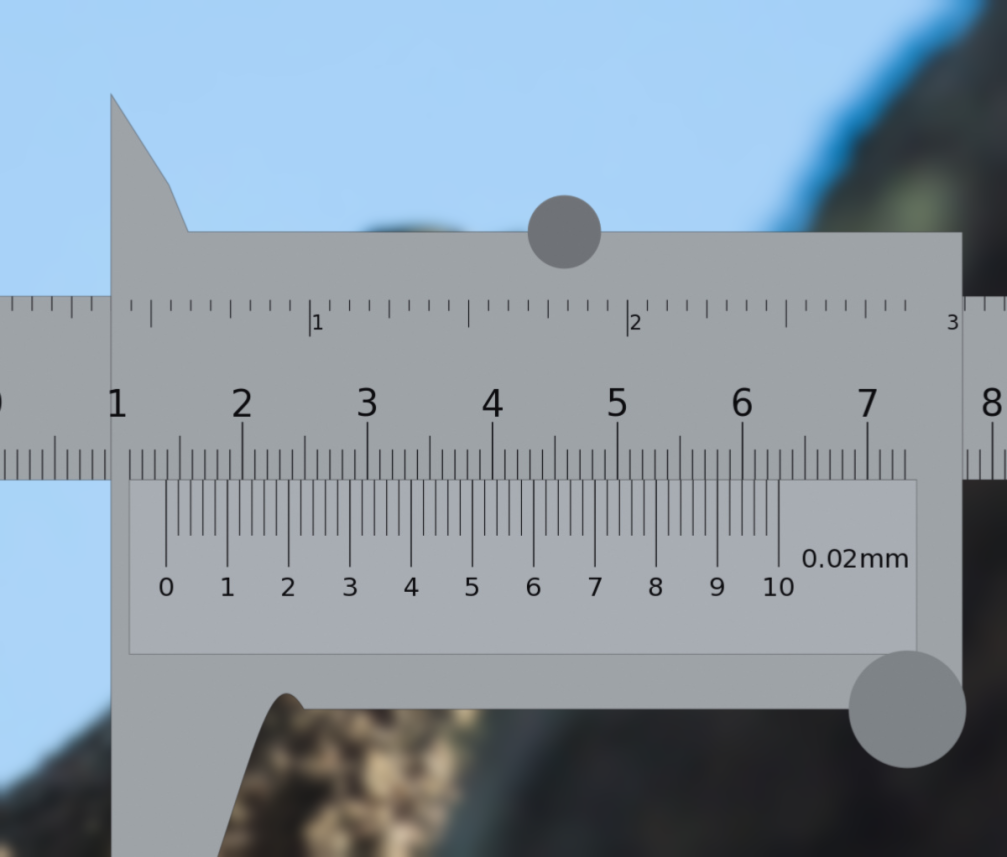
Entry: value=13.9 unit=mm
